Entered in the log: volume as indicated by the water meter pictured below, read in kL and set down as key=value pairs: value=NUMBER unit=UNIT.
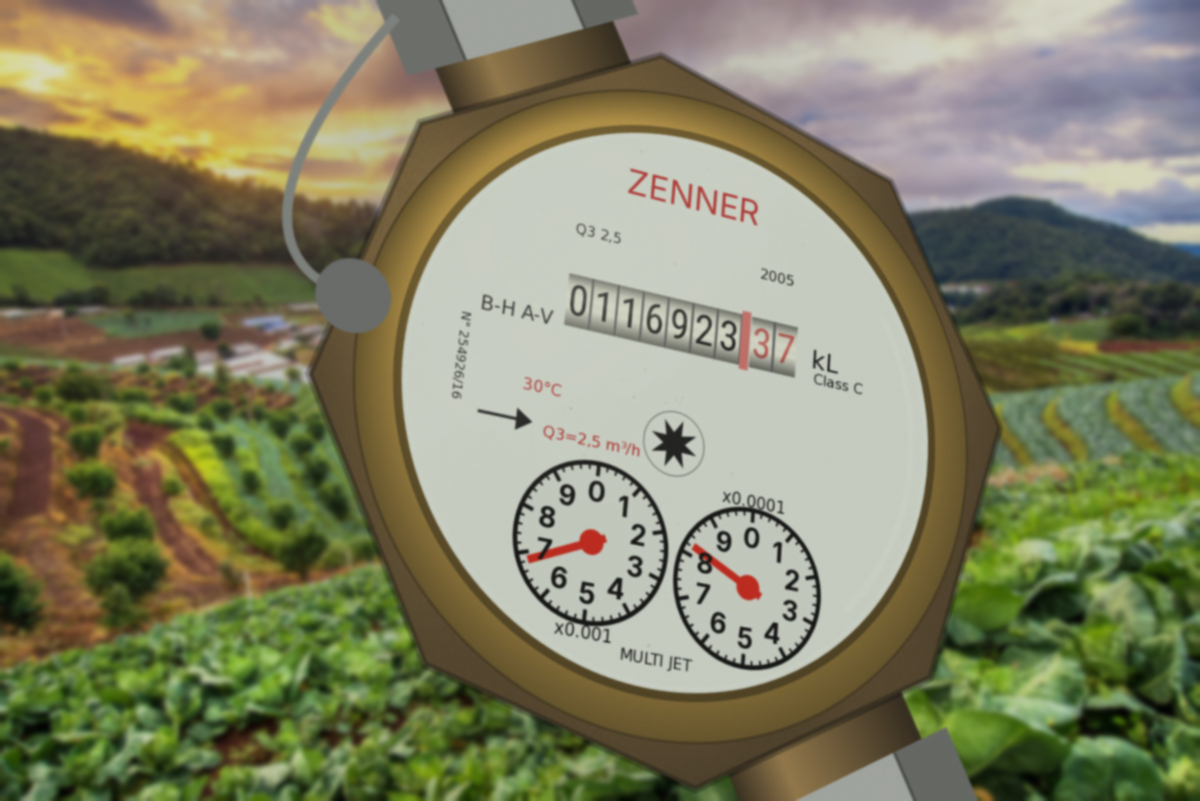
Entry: value=116923.3768 unit=kL
